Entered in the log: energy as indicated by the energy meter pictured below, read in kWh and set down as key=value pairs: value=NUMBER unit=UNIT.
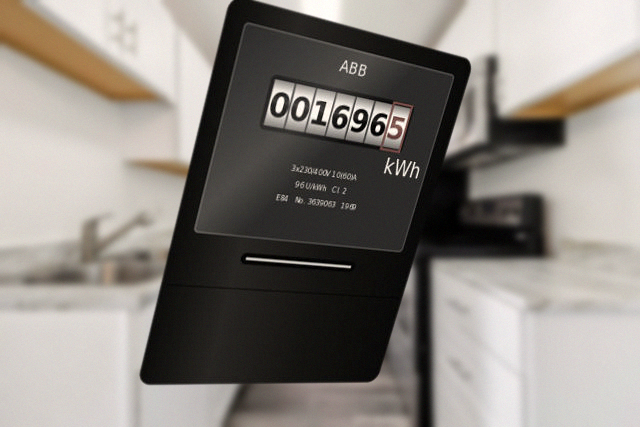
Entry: value=1696.5 unit=kWh
